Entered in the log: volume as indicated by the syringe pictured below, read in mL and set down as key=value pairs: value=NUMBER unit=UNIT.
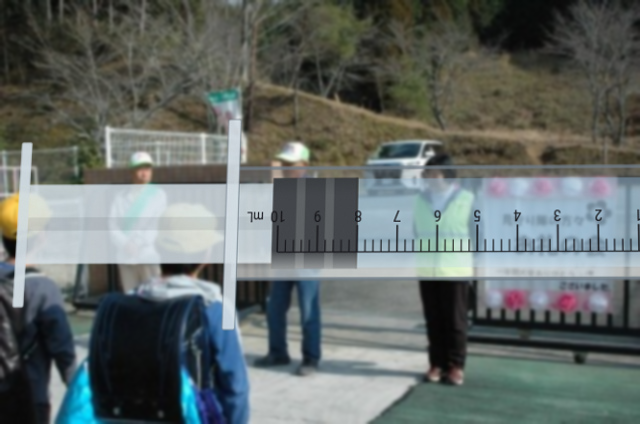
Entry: value=8 unit=mL
